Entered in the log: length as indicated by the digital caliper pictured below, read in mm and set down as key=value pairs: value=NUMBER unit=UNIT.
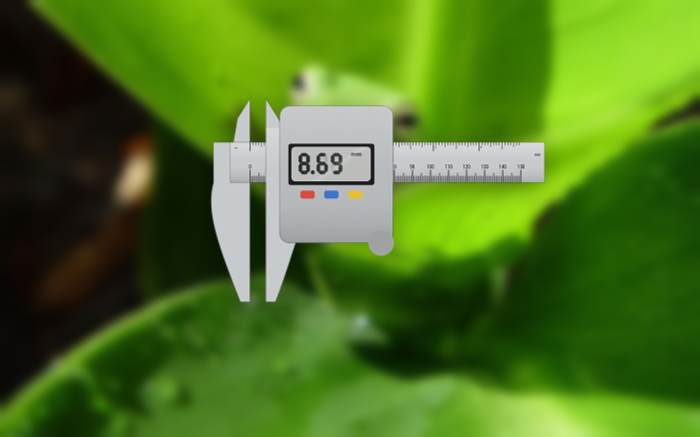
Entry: value=8.69 unit=mm
